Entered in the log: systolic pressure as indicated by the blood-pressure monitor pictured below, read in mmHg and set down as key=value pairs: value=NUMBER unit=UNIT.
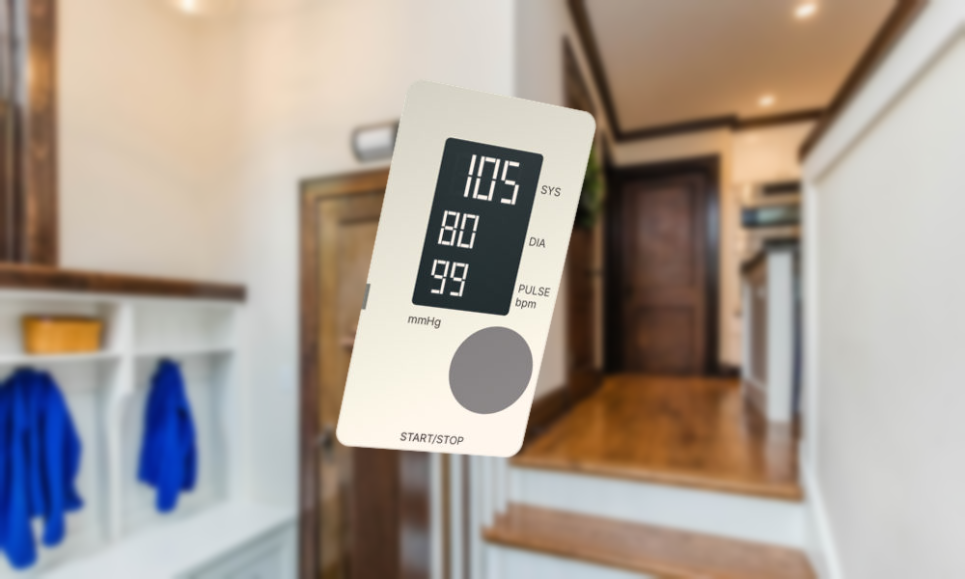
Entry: value=105 unit=mmHg
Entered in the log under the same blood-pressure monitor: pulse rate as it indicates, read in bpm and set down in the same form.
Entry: value=99 unit=bpm
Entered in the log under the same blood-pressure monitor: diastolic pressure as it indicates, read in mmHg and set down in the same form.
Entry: value=80 unit=mmHg
